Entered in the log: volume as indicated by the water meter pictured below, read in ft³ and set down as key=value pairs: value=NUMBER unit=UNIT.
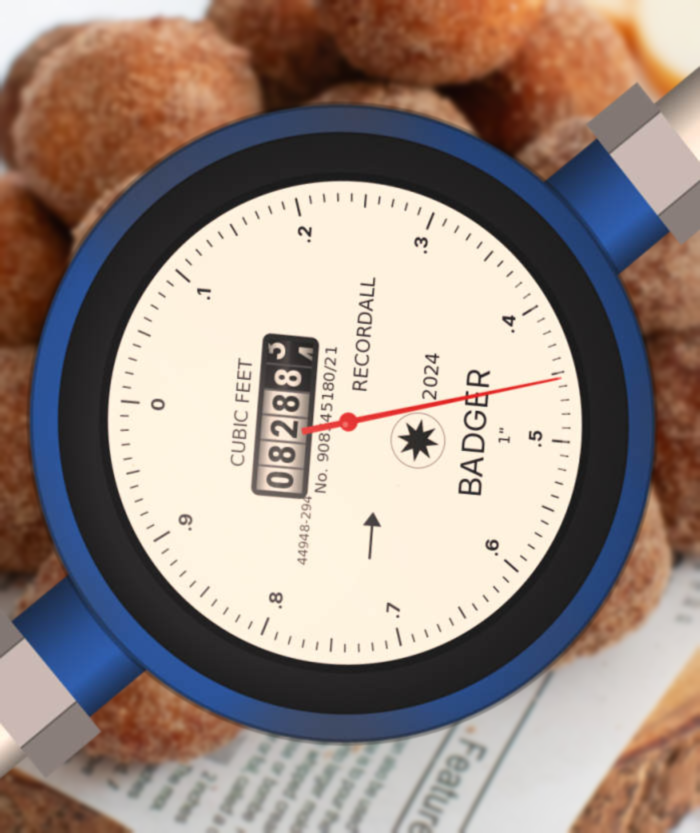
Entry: value=82883.45 unit=ft³
